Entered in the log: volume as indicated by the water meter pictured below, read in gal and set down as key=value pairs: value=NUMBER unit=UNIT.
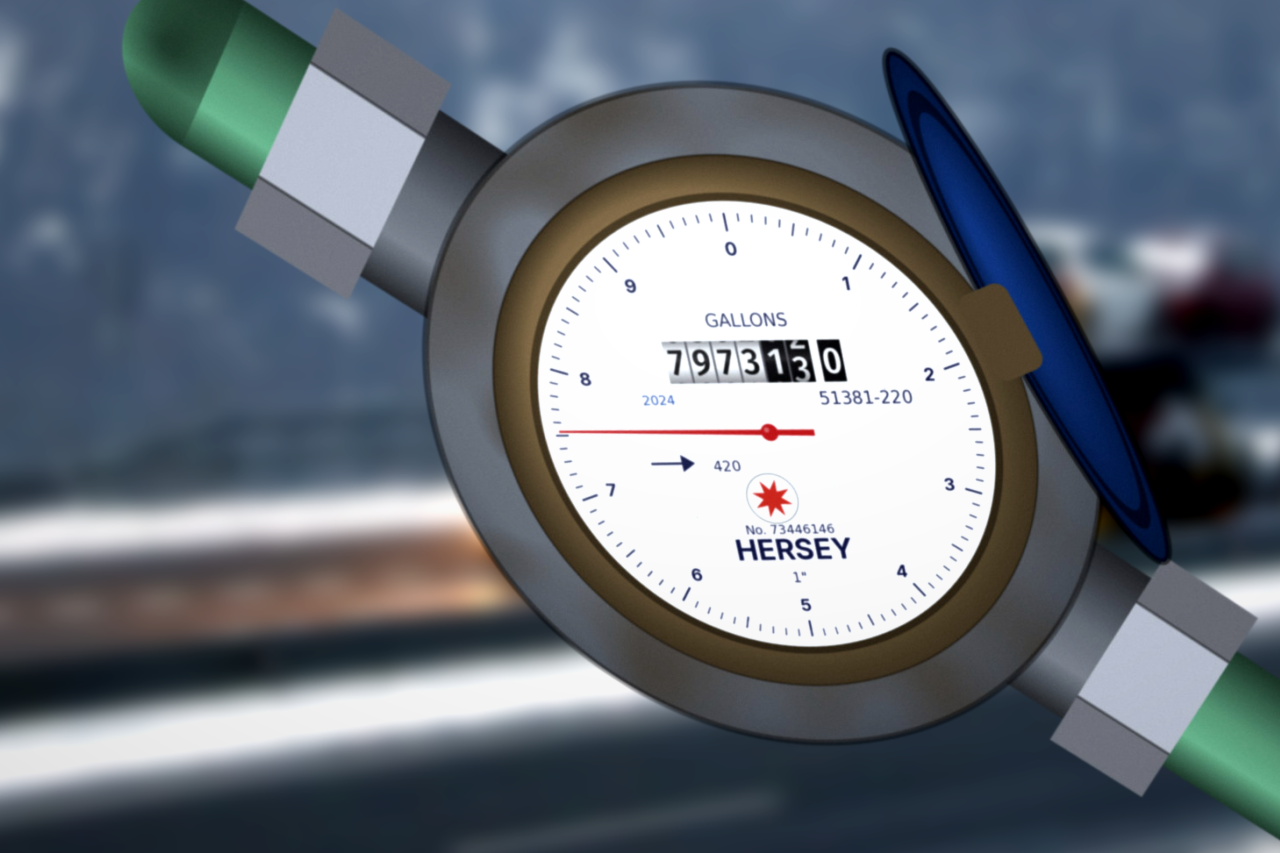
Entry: value=7973127.5 unit=gal
